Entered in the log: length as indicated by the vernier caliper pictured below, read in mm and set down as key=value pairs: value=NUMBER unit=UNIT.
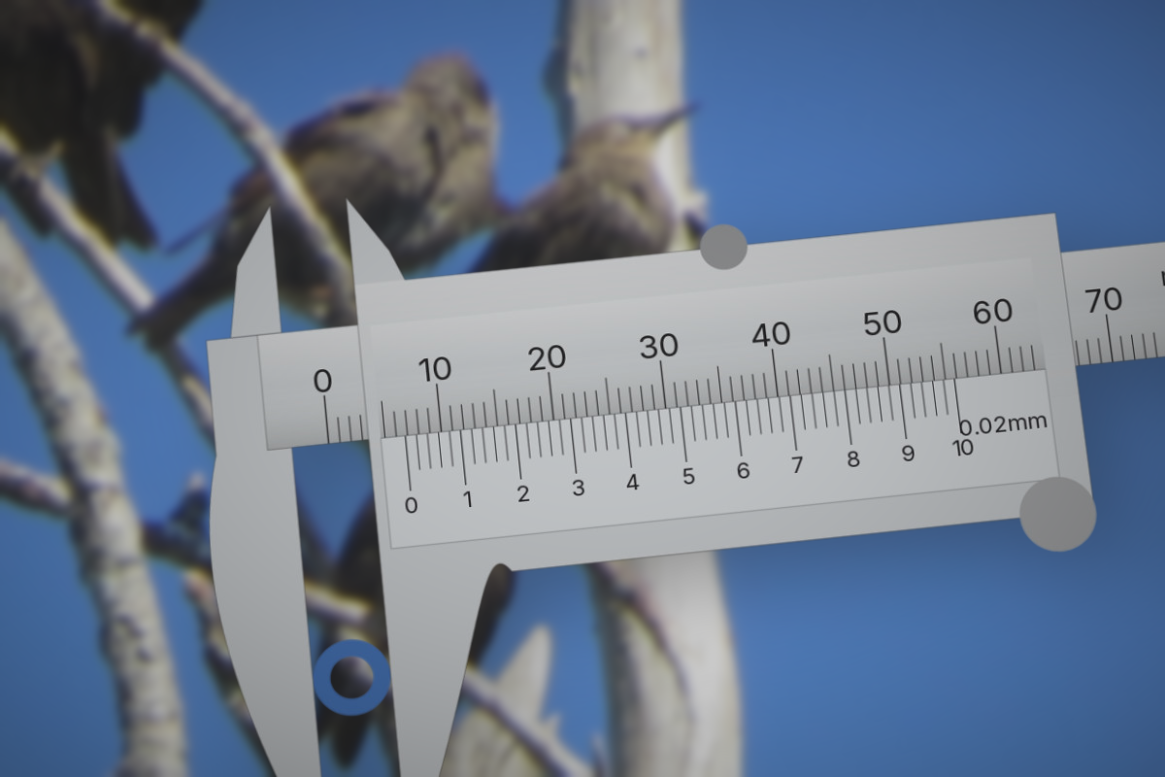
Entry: value=6.8 unit=mm
